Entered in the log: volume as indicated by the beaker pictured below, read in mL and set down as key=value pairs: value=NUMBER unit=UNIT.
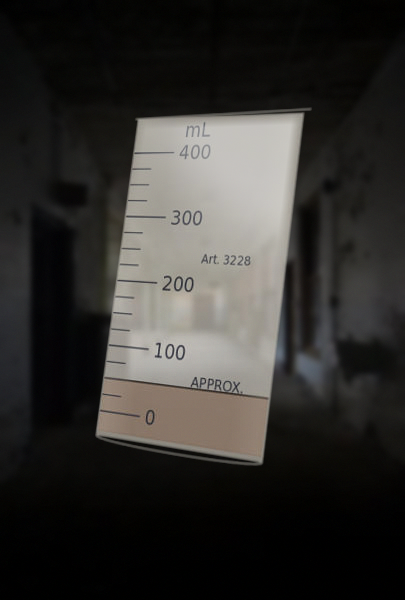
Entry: value=50 unit=mL
